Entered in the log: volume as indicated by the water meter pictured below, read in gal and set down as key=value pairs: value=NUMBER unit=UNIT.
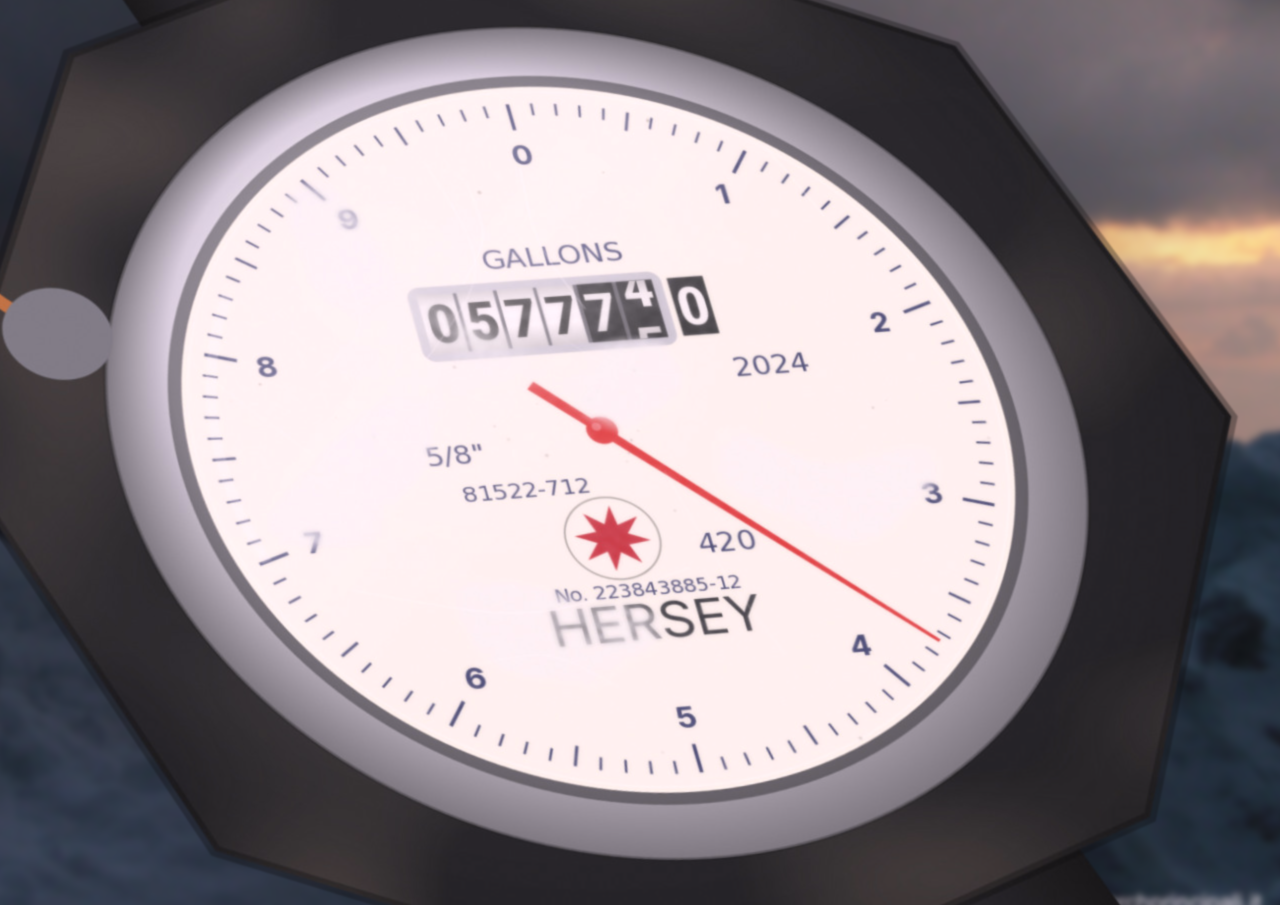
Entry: value=577743.7 unit=gal
